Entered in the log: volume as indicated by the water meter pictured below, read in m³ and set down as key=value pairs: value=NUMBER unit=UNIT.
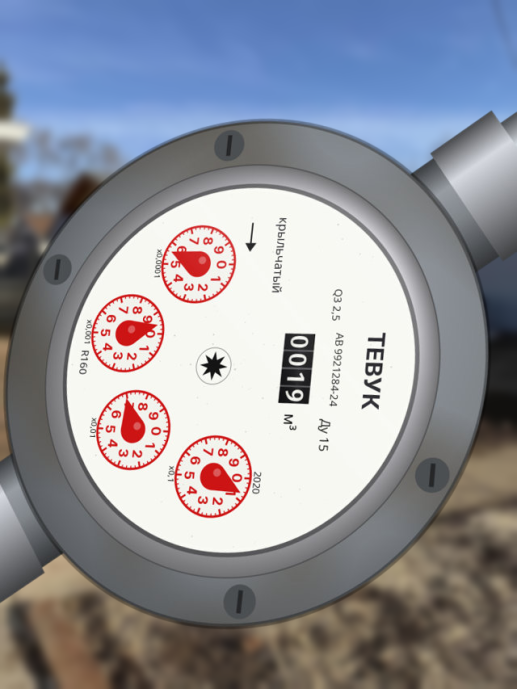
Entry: value=19.0695 unit=m³
